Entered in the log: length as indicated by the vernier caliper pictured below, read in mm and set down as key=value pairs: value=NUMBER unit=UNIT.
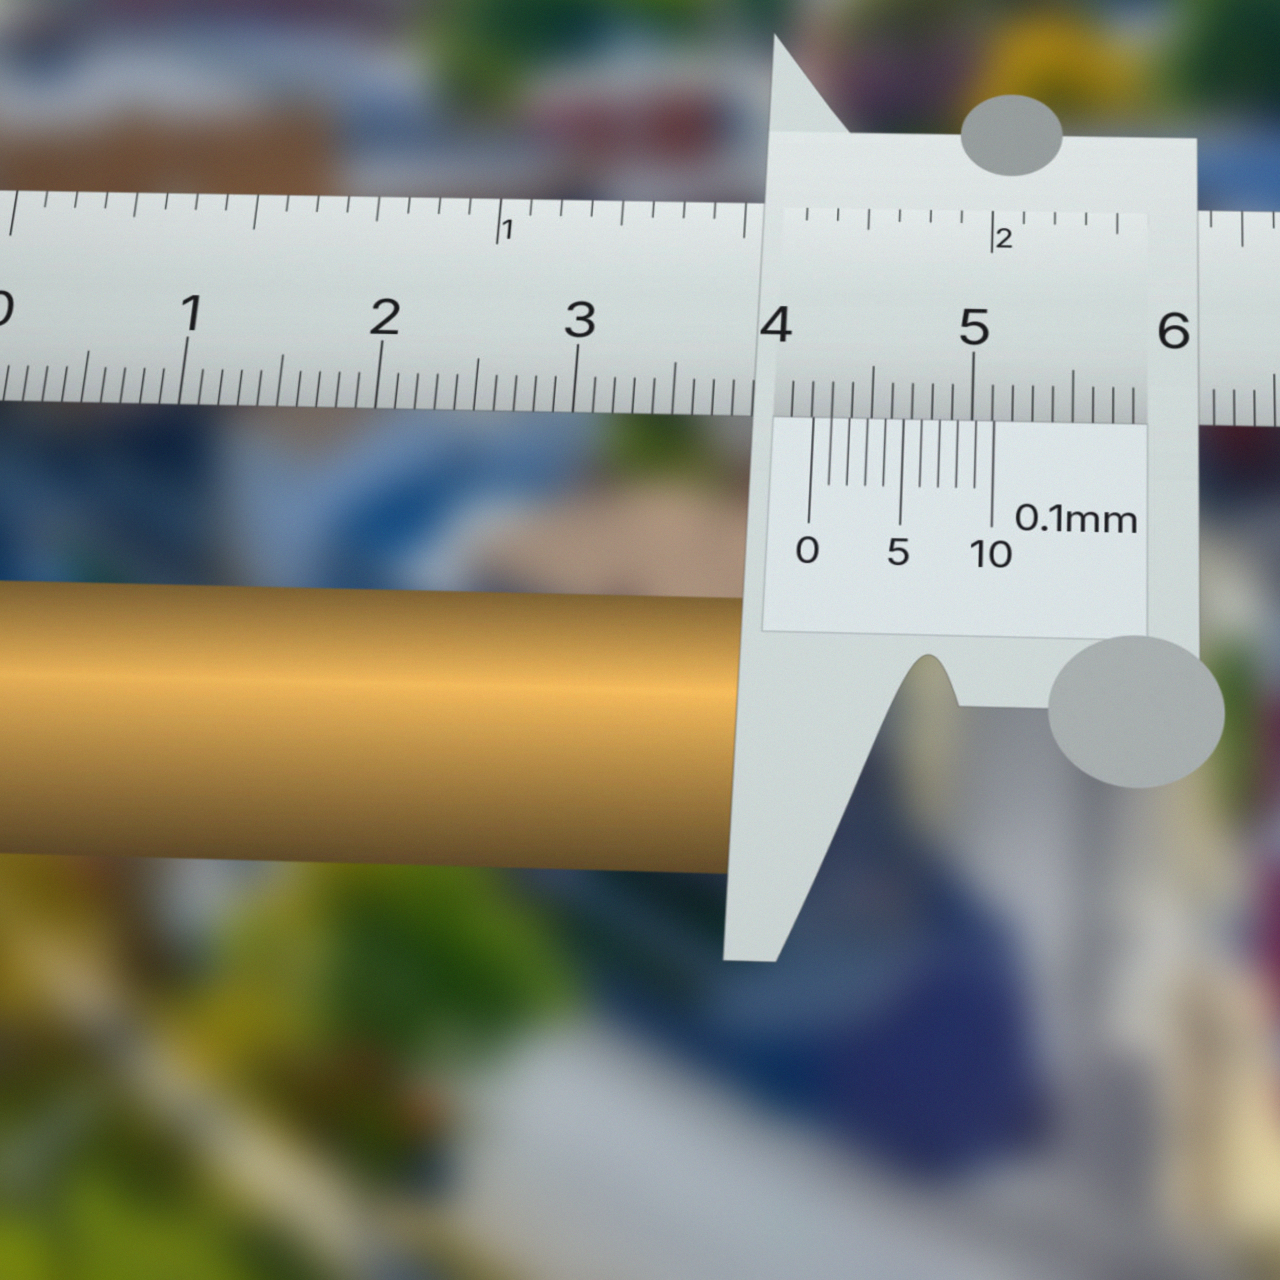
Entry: value=42.1 unit=mm
